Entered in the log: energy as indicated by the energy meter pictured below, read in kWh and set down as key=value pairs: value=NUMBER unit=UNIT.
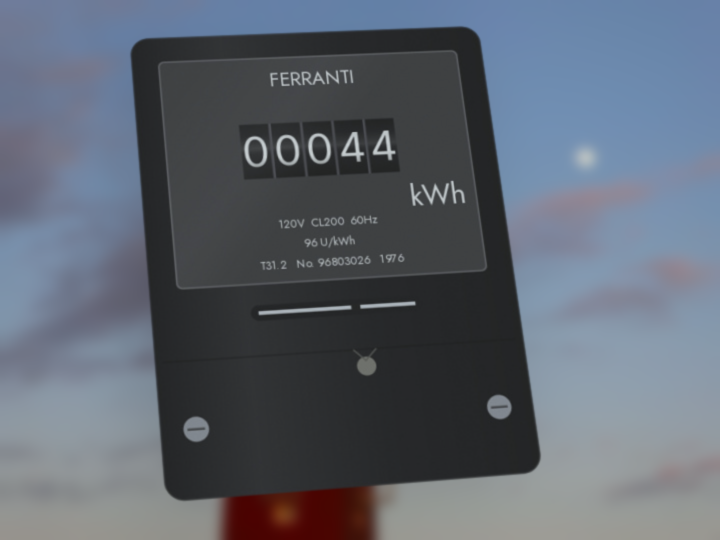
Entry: value=44 unit=kWh
